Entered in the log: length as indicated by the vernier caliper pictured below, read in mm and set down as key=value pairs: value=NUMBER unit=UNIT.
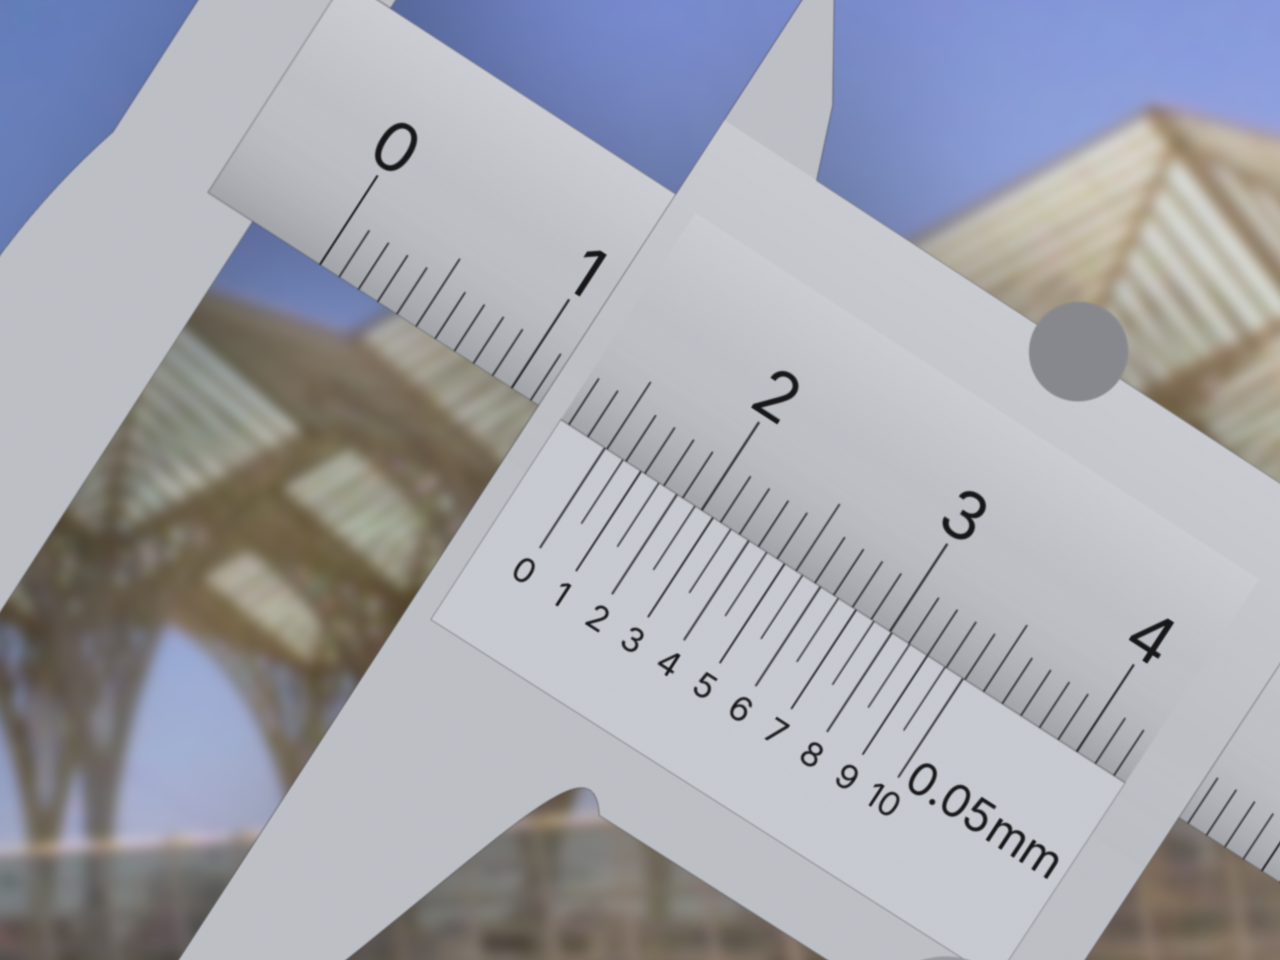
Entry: value=14.9 unit=mm
